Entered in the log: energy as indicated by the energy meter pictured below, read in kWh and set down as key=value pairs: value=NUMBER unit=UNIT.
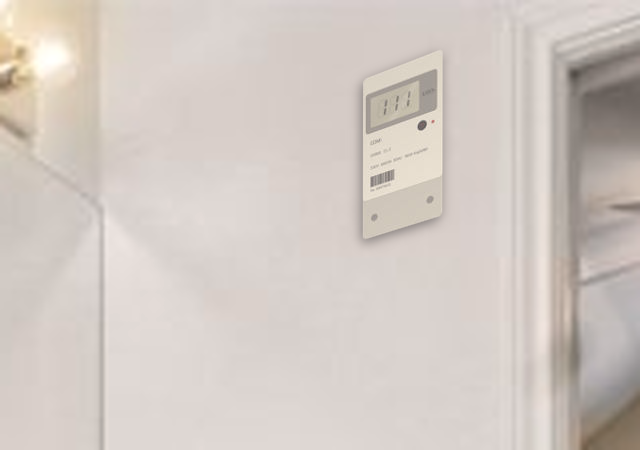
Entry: value=111 unit=kWh
